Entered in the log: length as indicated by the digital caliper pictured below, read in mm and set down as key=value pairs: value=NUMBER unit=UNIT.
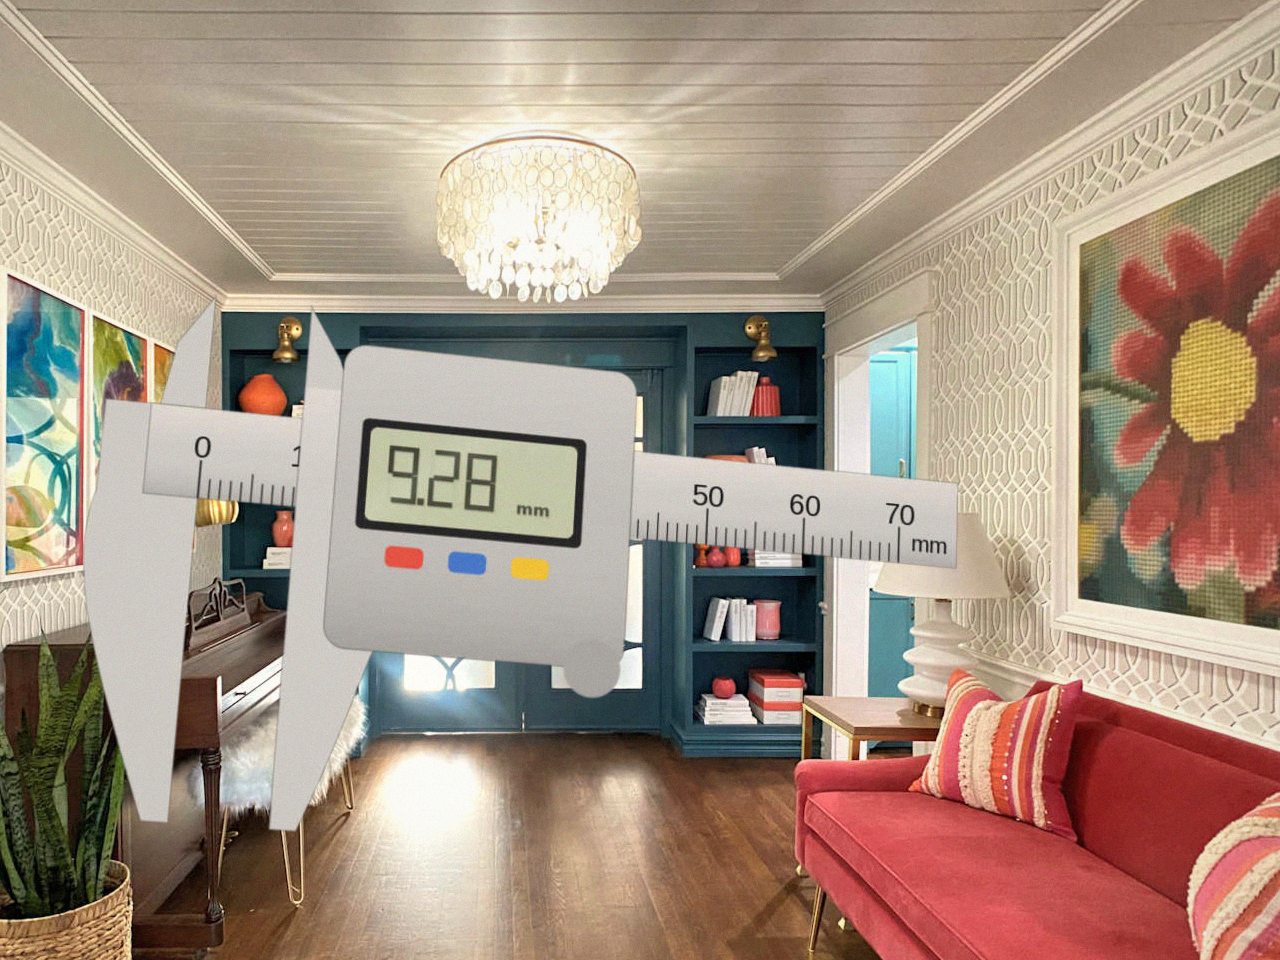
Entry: value=9.28 unit=mm
